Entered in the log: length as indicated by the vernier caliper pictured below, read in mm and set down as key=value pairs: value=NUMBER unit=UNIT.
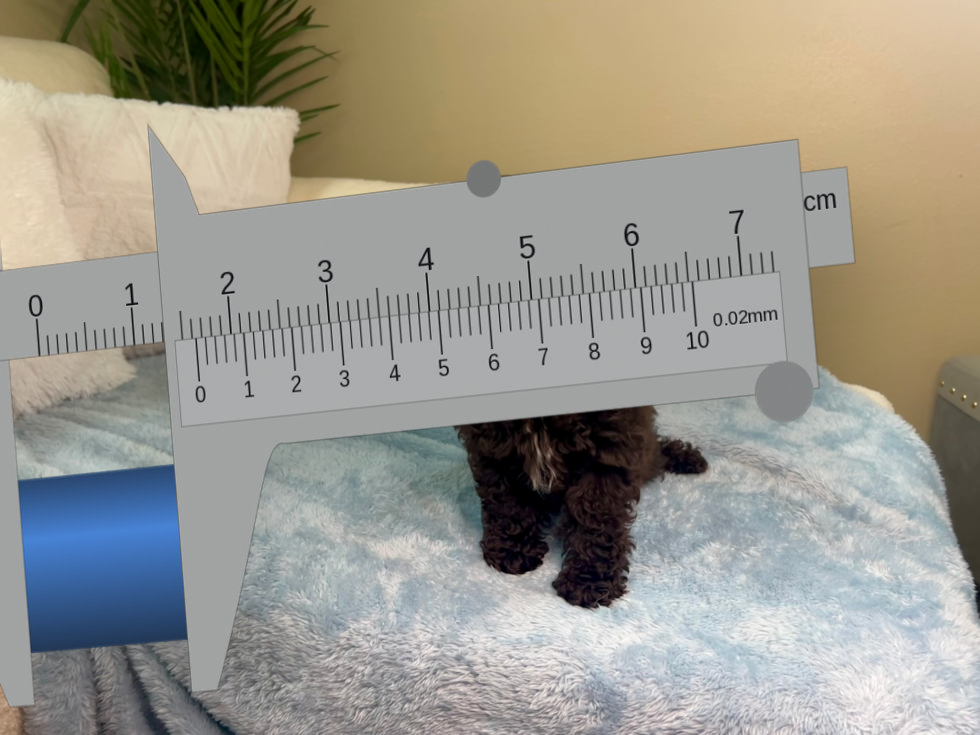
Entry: value=16.4 unit=mm
